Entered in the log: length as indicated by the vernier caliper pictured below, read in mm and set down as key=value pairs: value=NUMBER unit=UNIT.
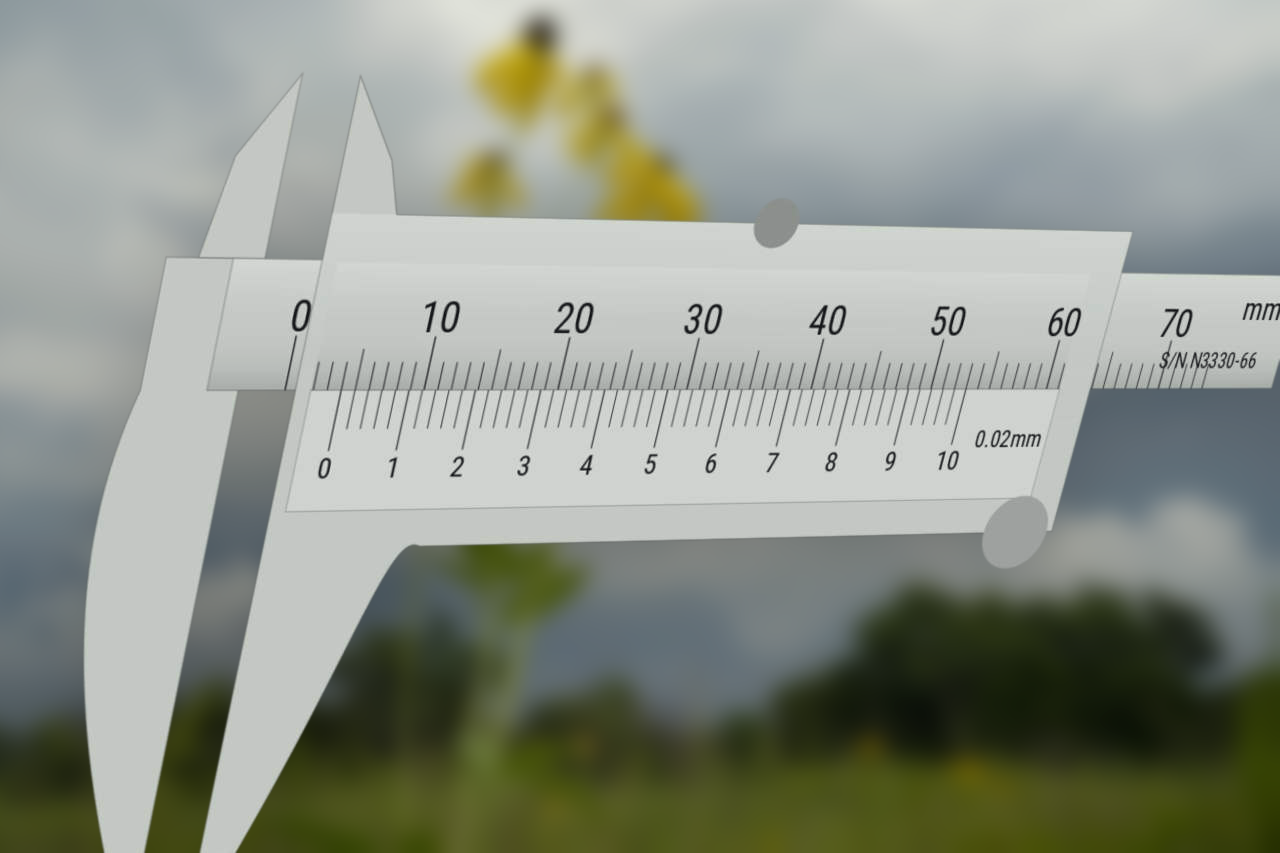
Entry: value=4.0 unit=mm
